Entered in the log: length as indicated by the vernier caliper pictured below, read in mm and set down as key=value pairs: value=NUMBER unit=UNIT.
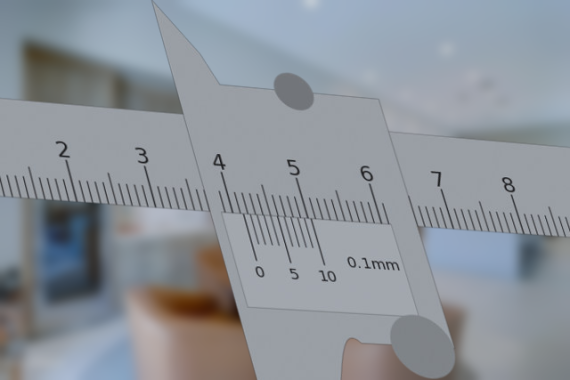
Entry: value=41.4 unit=mm
